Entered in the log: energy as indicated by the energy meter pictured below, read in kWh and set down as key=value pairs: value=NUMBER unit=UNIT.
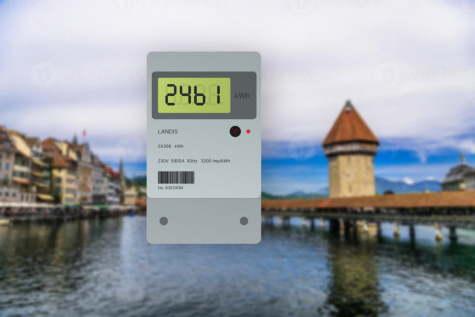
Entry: value=2461 unit=kWh
